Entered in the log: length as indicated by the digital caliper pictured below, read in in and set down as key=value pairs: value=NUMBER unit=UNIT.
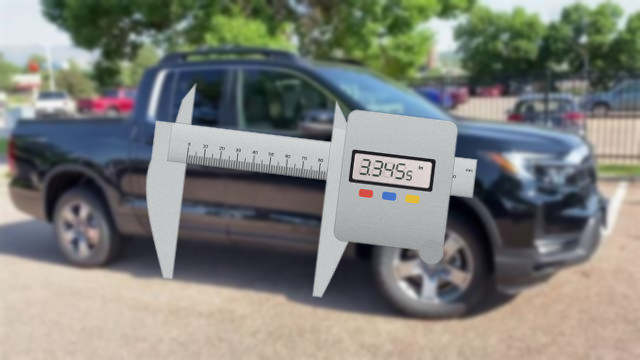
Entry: value=3.3455 unit=in
